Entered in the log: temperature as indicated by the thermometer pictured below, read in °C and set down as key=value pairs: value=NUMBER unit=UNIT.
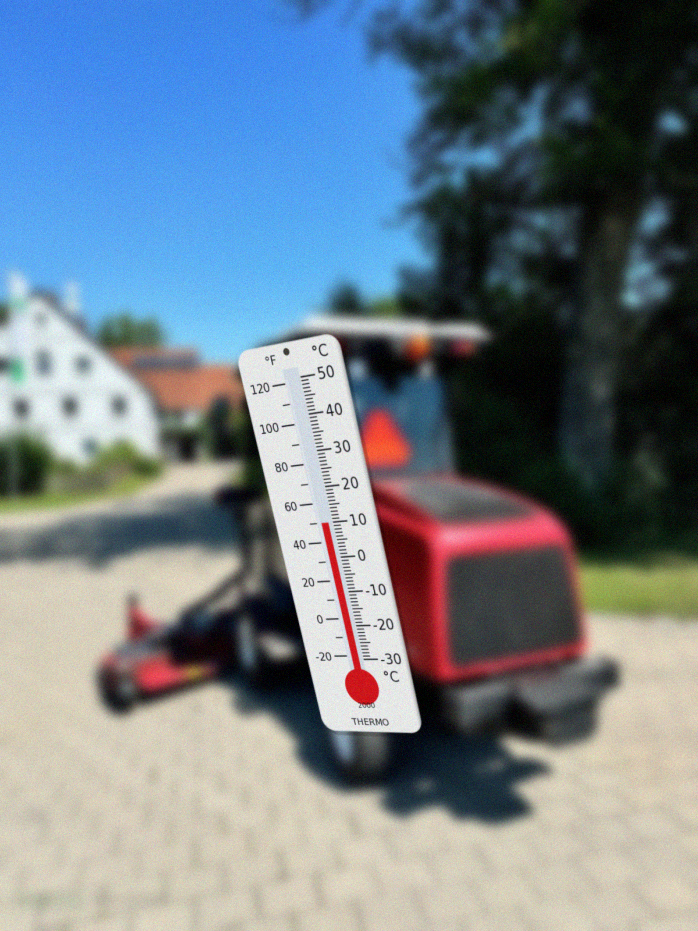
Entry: value=10 unit=°C
